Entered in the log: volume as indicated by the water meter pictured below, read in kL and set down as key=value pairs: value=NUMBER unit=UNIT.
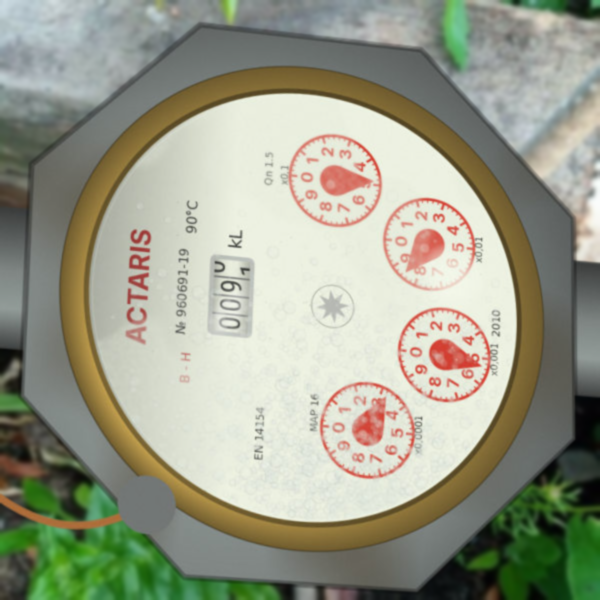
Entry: value=90.4853 unit=kL
